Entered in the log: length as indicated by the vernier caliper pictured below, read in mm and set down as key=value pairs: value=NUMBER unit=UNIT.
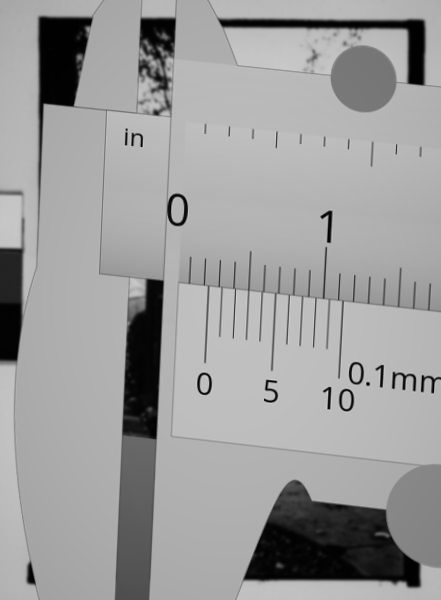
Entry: value=2.3 unit=mm
